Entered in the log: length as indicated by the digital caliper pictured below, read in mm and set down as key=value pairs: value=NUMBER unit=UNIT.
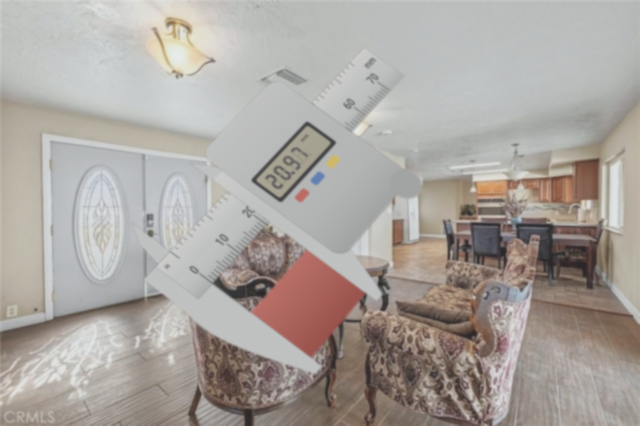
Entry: value=20.97 unit=mm
